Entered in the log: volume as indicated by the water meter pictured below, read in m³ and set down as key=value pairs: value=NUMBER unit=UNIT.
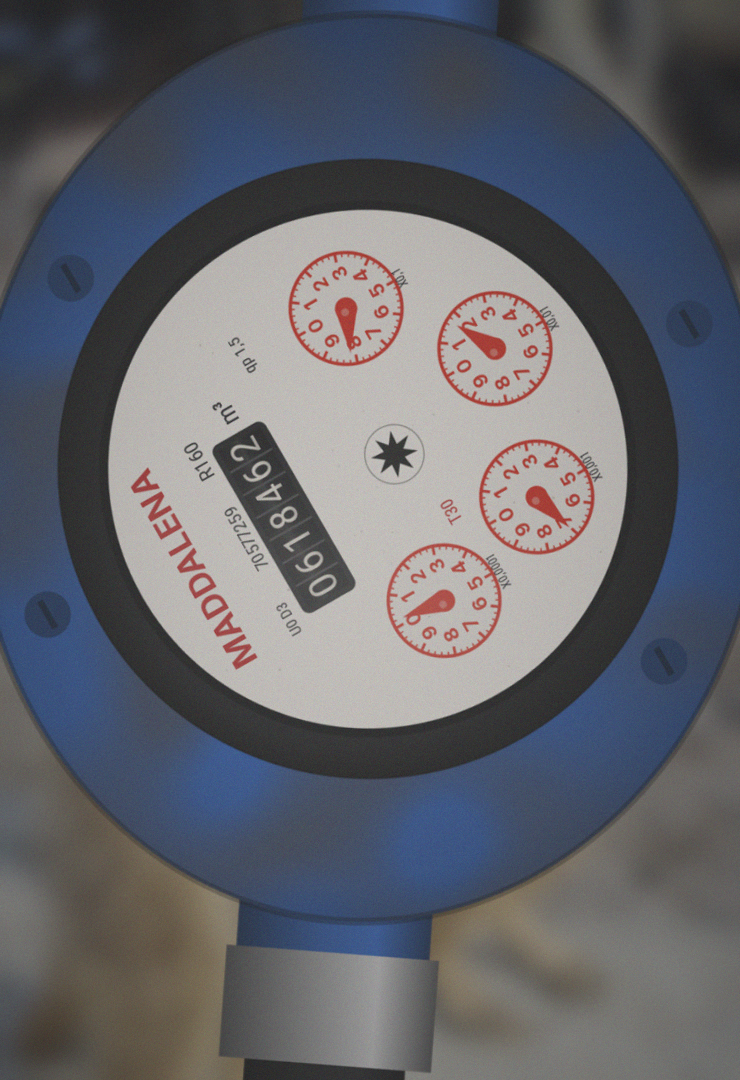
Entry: value=618462.8170 unit=m³
